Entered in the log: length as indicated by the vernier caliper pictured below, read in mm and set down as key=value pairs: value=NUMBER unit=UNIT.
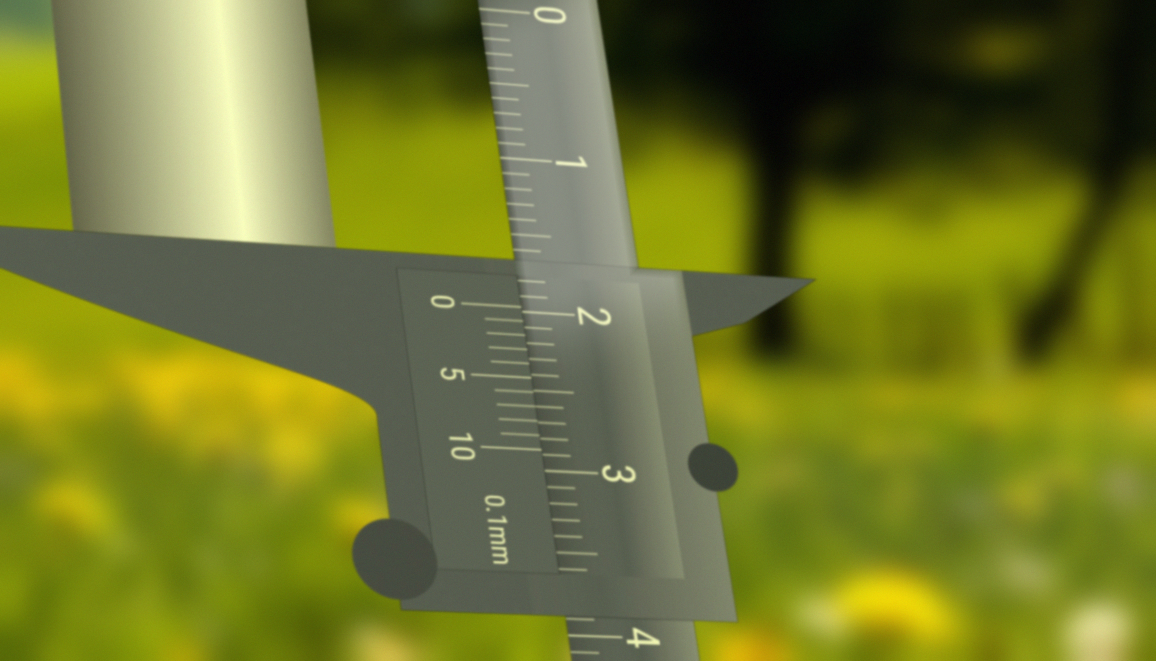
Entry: value=19.7 unit=mm
